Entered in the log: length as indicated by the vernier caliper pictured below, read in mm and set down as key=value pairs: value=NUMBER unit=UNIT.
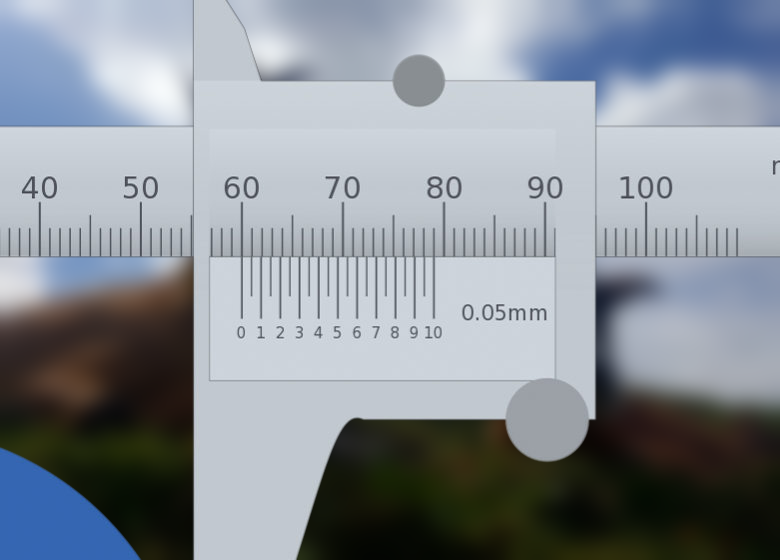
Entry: value=60.0 unit=mm
